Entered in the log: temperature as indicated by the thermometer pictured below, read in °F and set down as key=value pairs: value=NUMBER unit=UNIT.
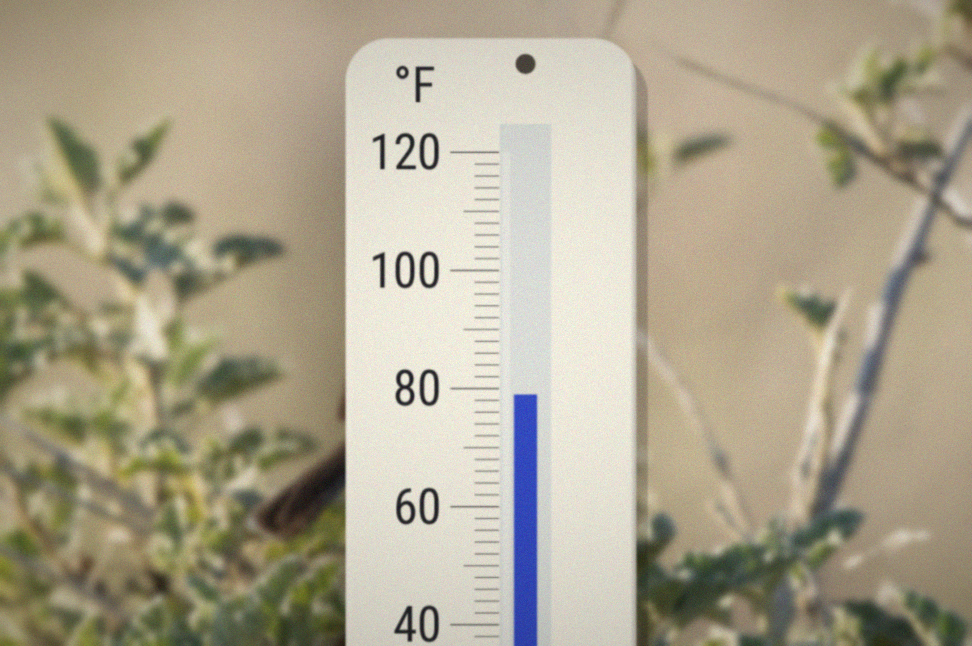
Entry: value=79 unit=°F
